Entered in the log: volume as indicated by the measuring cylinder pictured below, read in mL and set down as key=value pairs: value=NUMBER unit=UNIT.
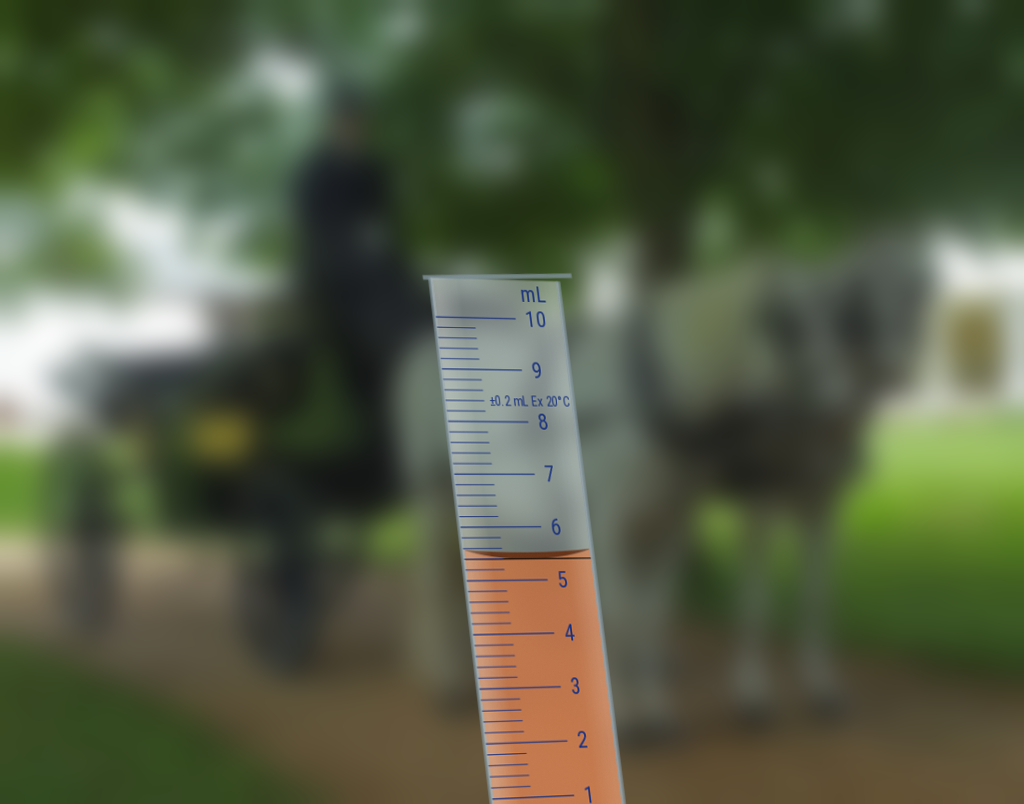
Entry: value=5.4 unit=mL
